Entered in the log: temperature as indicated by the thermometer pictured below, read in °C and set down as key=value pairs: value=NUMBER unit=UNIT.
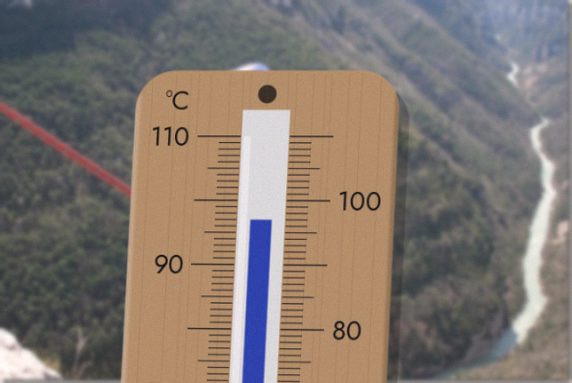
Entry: value=97 unit=°C
